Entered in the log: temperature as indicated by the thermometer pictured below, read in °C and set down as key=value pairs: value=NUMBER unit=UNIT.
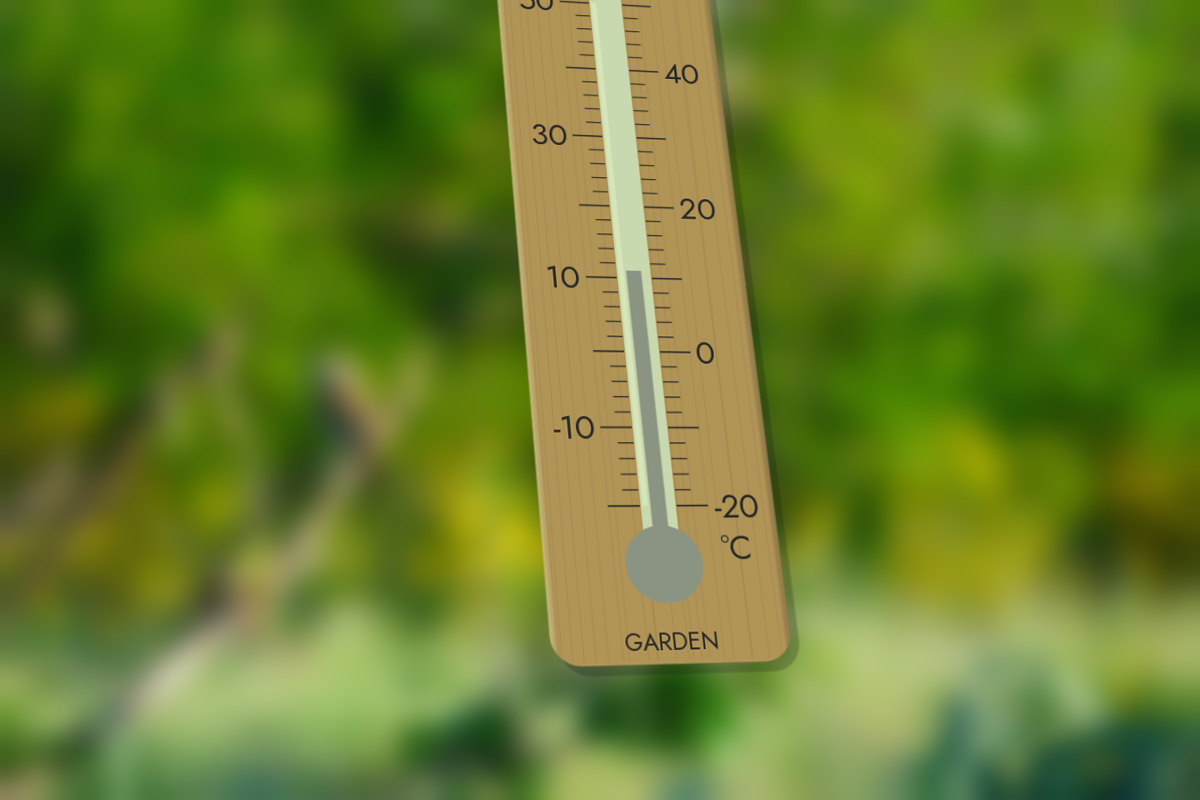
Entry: value=11 unit=°C
